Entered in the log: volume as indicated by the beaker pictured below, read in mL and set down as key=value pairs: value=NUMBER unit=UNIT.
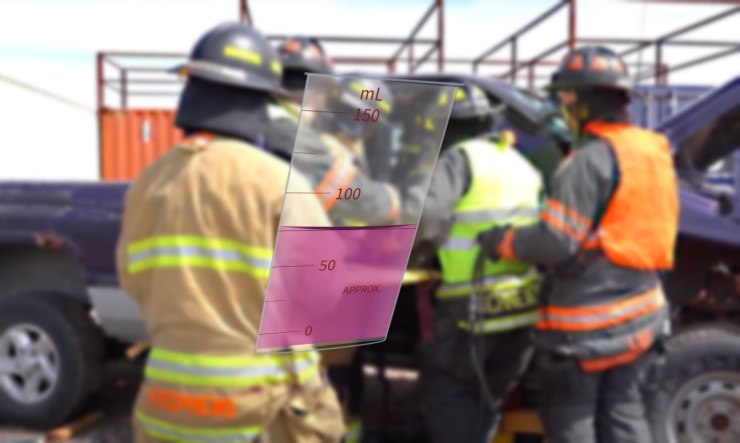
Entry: value=75 unit=mL
